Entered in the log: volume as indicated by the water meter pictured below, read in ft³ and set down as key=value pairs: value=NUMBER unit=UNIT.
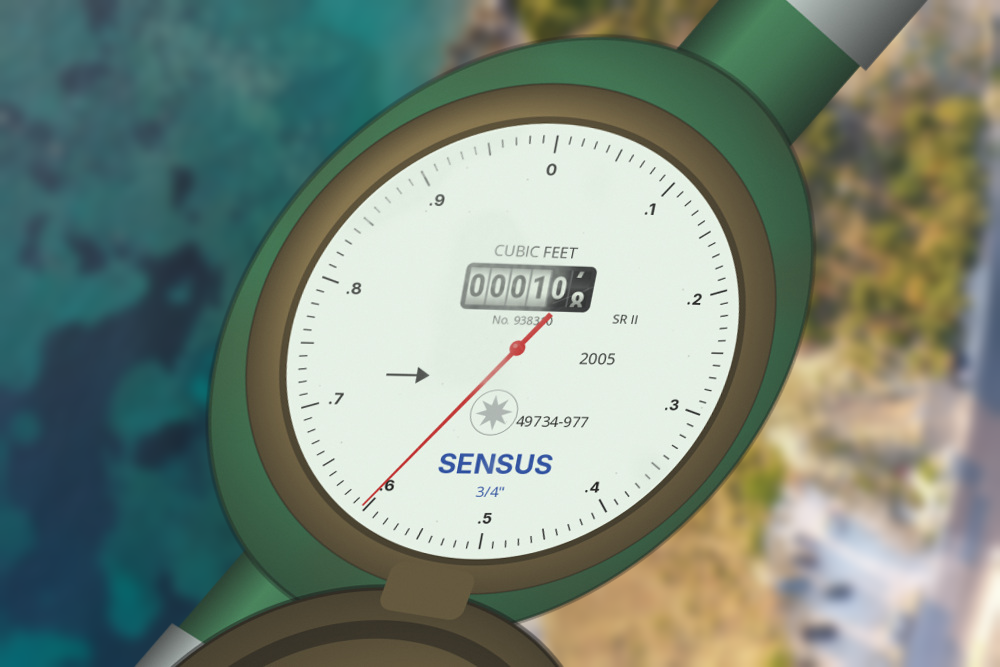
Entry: value=107.60 unit=ft³
